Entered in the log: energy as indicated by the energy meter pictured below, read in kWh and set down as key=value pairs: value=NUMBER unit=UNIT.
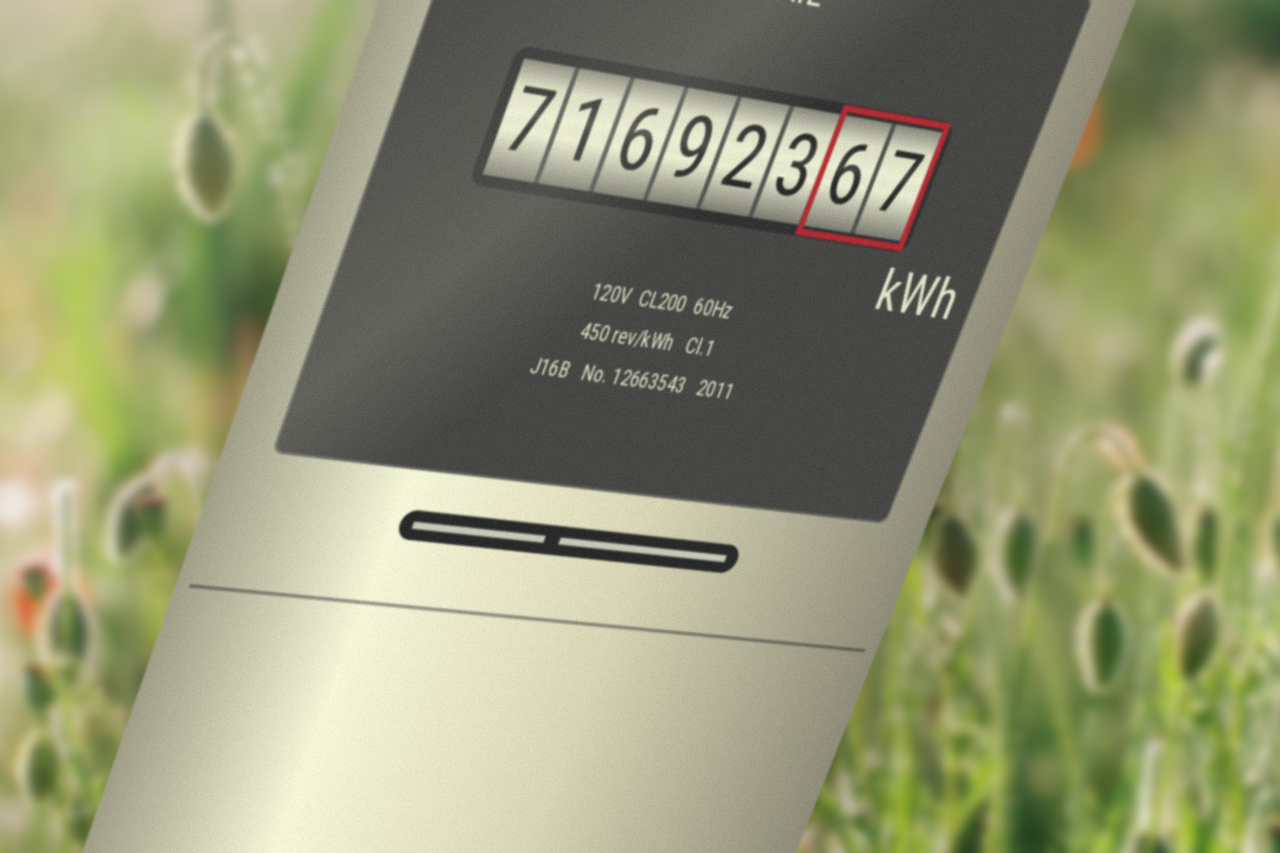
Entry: value=716923.67 unit=kWh
